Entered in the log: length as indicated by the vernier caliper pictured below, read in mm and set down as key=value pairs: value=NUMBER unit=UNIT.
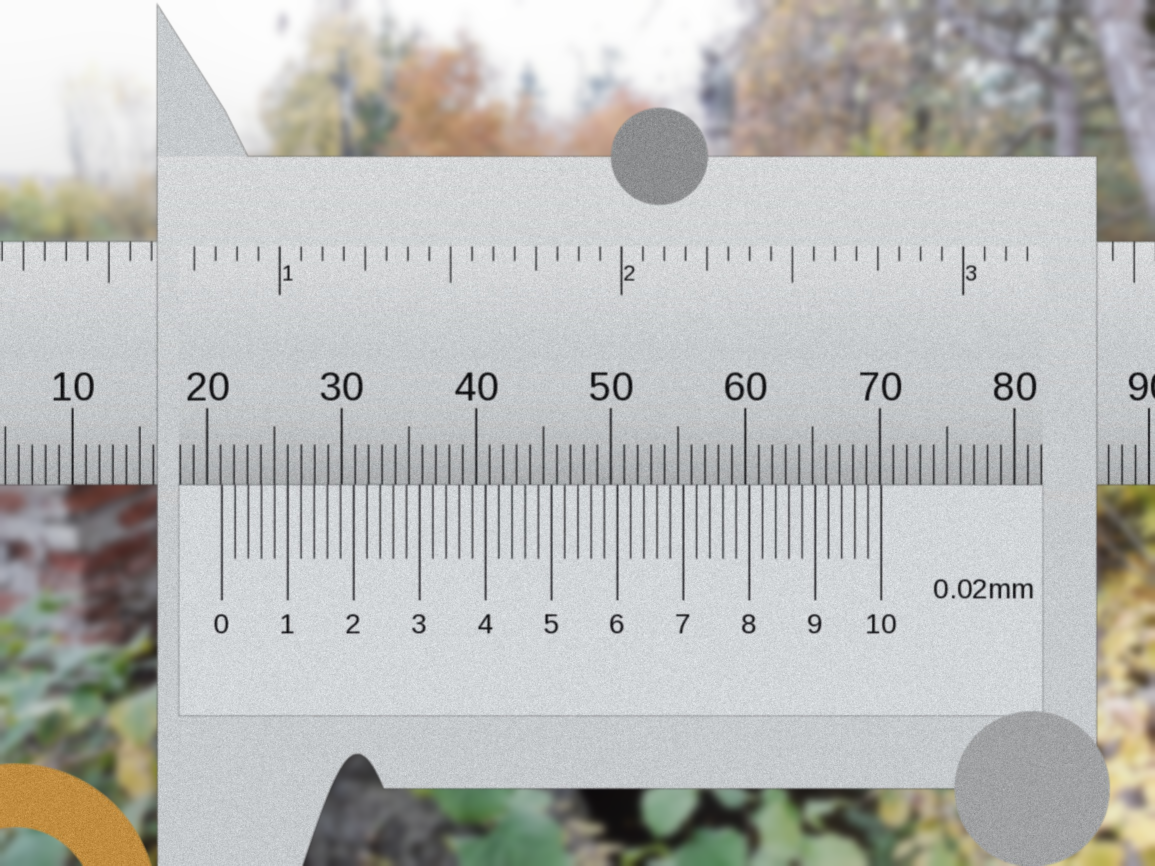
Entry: value=21.1 unit=mm
